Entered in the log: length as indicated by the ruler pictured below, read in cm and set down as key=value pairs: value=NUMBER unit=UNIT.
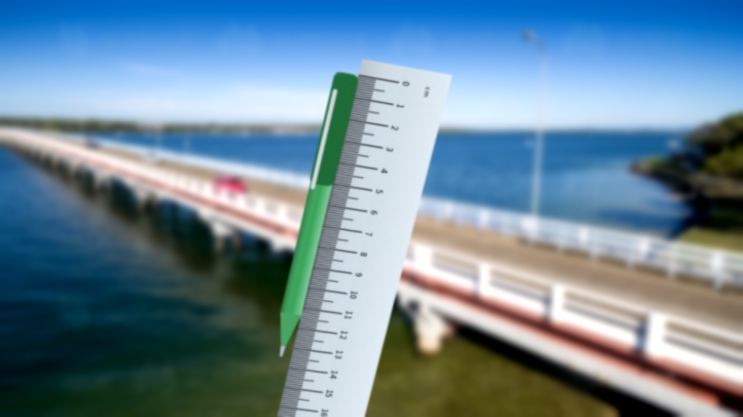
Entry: value=13.5 unit=cm
